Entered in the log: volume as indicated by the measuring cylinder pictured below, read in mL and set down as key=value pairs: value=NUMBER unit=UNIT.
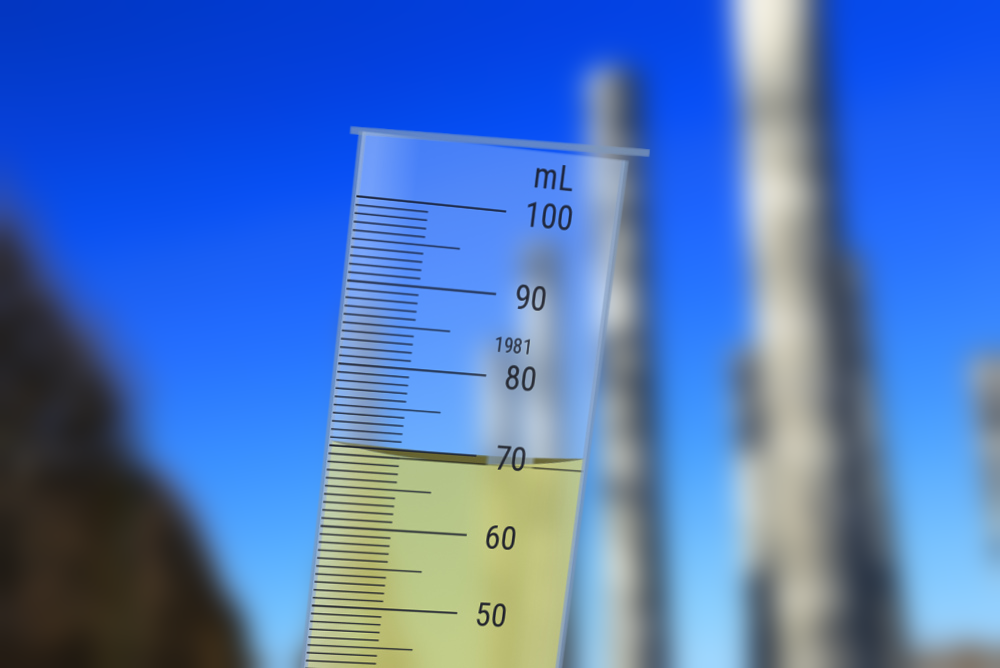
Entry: value=69 unit=mL
